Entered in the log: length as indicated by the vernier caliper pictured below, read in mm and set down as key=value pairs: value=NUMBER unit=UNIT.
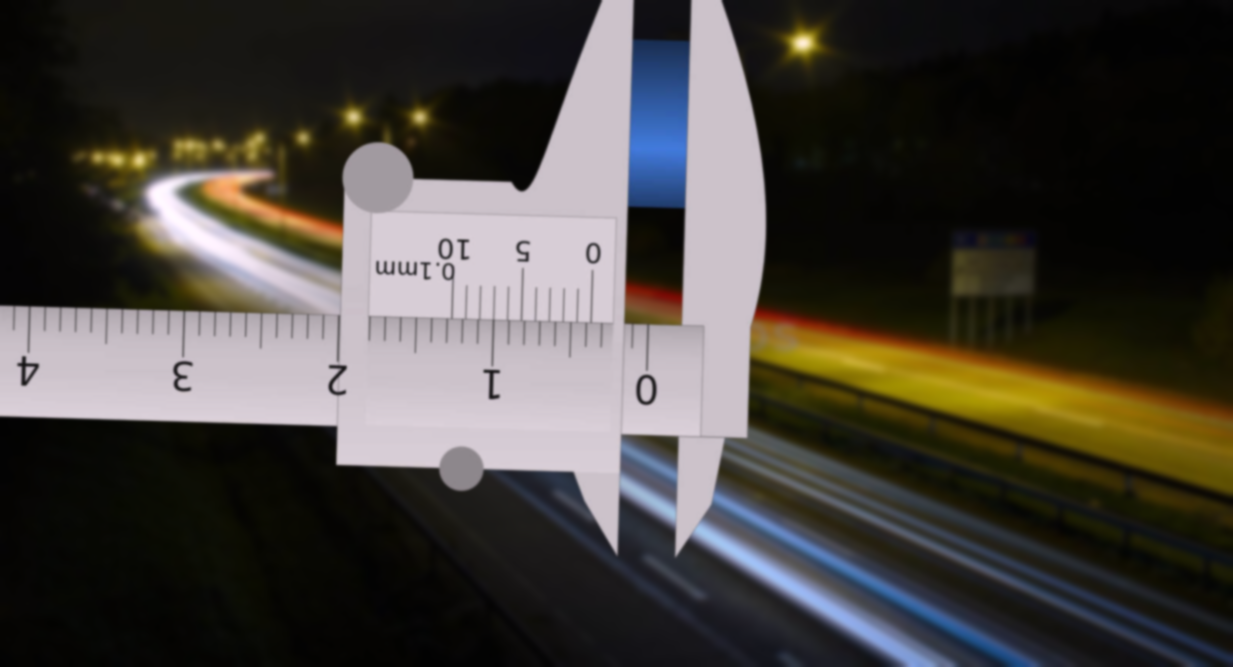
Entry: value=3.7 unit=mm
